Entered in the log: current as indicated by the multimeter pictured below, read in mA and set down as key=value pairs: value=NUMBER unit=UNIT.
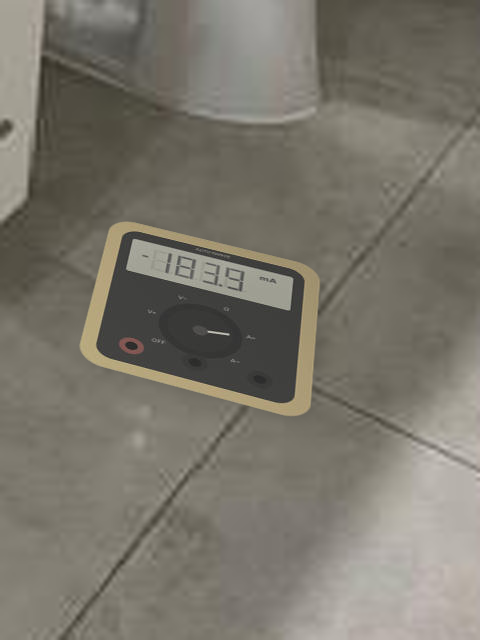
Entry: value=-183.9 unit=mA
